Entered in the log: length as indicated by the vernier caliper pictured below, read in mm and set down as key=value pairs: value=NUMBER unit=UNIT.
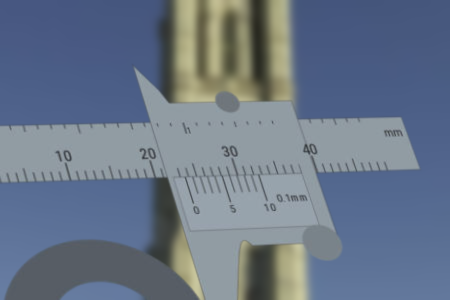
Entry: value=23.6 unit=mm
